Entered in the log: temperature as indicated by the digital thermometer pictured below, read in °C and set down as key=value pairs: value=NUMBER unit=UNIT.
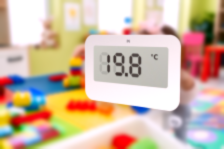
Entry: value=19.8 unit=°C
